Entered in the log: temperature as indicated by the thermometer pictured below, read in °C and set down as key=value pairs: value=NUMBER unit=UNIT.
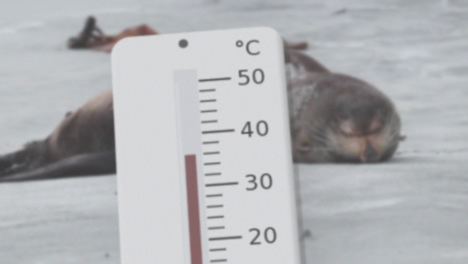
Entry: value=36 unit=°C
